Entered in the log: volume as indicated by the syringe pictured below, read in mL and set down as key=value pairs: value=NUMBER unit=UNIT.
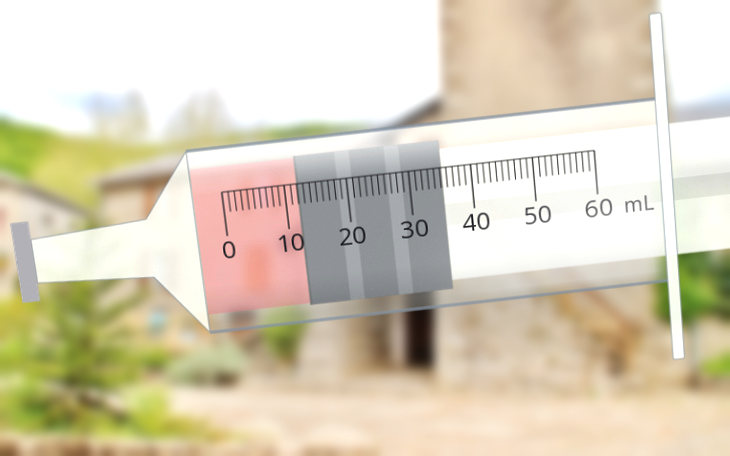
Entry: value=12 unit=mL
